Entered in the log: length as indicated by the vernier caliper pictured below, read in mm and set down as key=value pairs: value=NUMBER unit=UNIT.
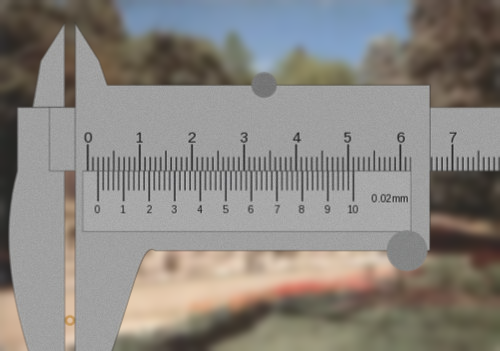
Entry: value=2.0 unit=mm
